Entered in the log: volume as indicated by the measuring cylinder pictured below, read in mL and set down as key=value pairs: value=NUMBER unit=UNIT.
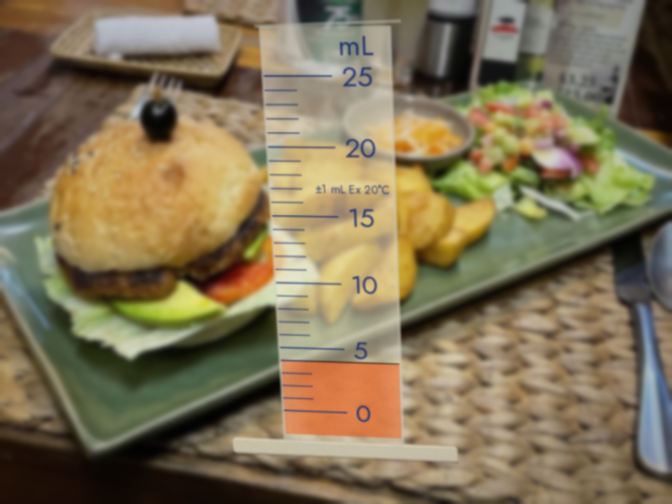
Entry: value=4 unit=mL
